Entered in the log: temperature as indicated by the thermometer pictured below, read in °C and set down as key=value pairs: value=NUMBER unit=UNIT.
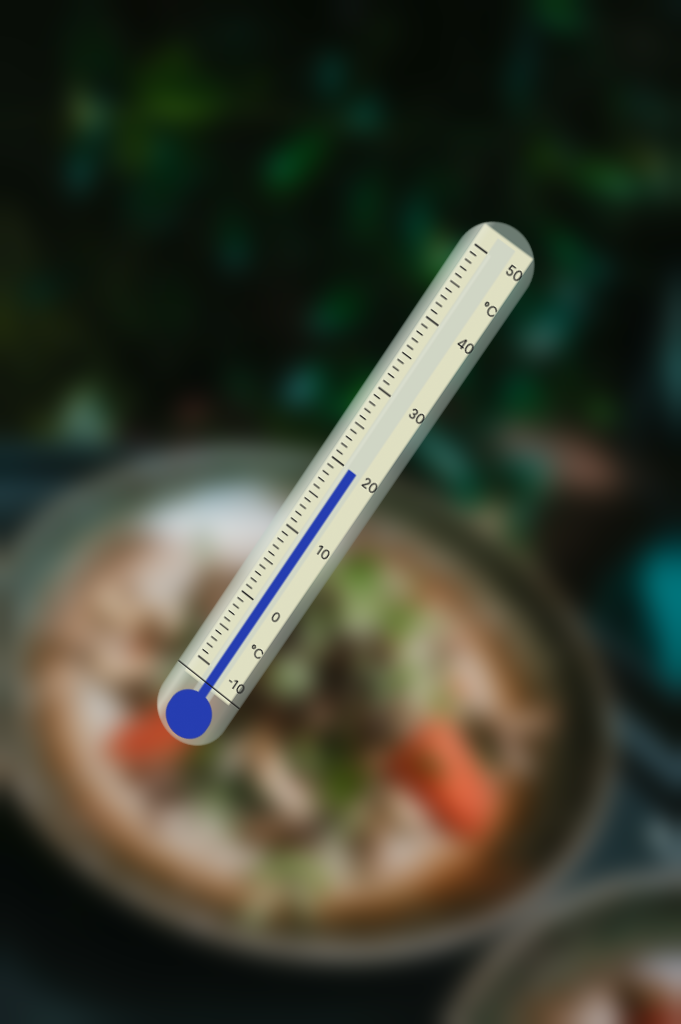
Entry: value=20 unit=°C
